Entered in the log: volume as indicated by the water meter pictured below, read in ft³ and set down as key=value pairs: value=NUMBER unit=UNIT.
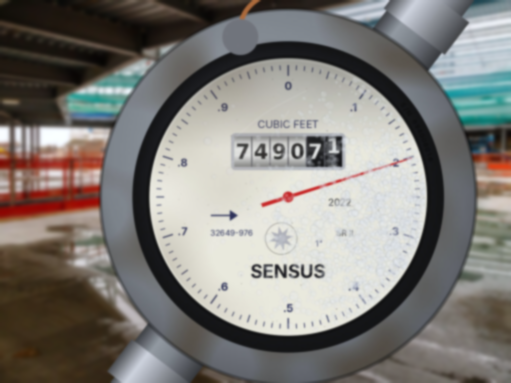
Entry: value=749071.20 unit=ft³
